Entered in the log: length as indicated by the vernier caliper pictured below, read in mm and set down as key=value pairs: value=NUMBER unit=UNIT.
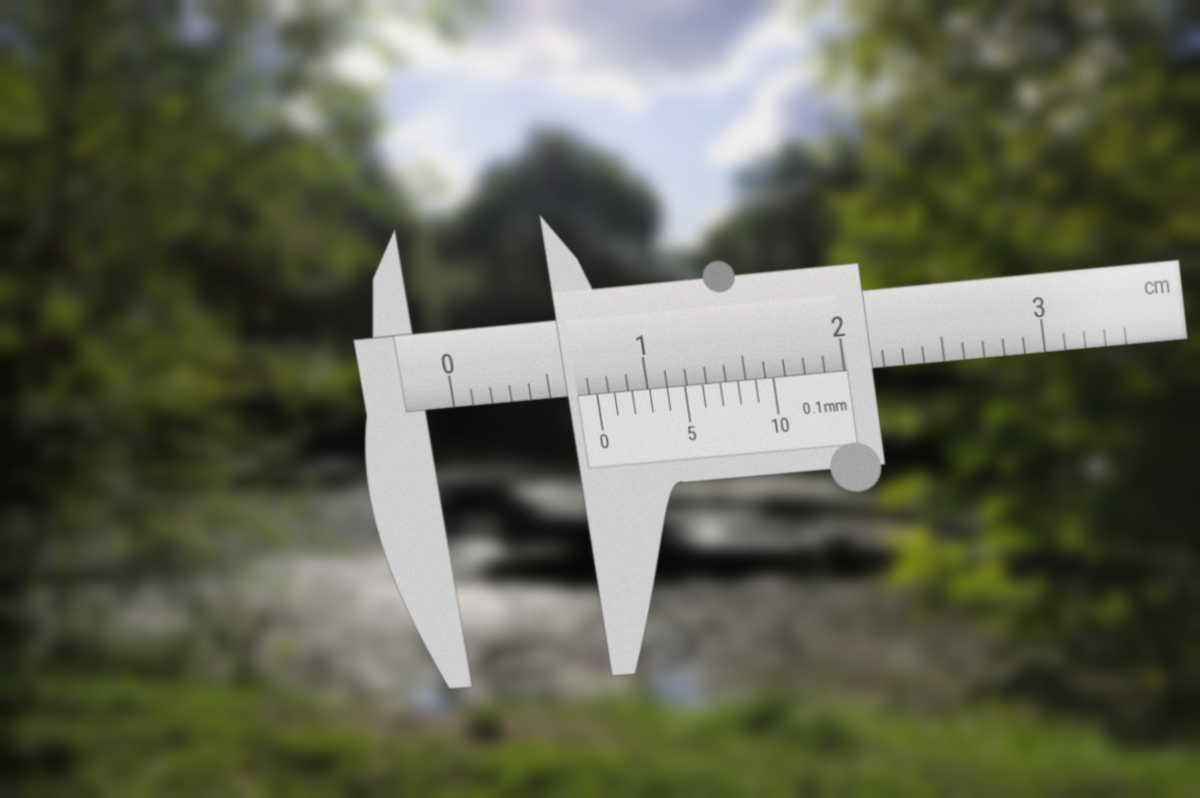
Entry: value=7.4 unit=mm
